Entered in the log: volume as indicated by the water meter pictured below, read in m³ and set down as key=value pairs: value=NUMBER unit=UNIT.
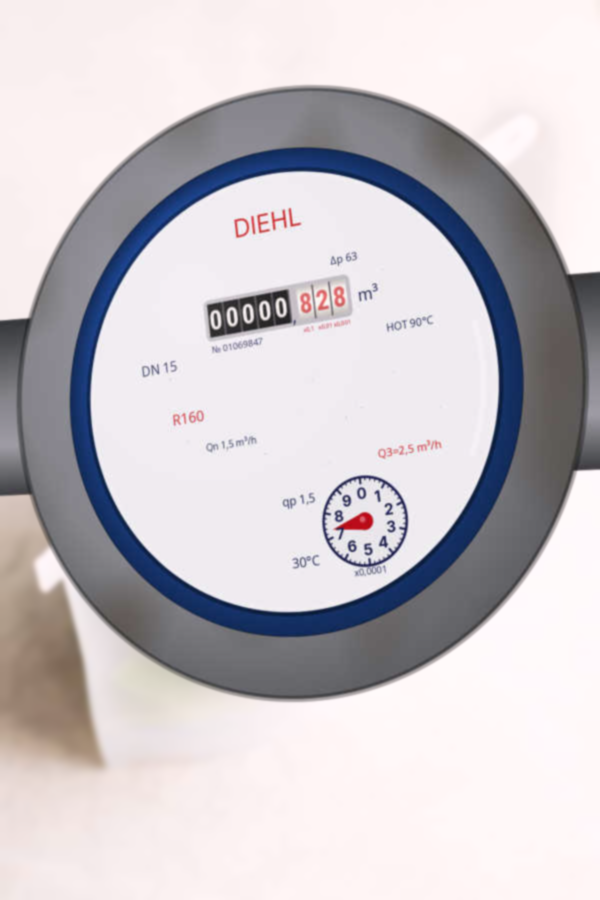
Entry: value=0.8287 unit=m³
